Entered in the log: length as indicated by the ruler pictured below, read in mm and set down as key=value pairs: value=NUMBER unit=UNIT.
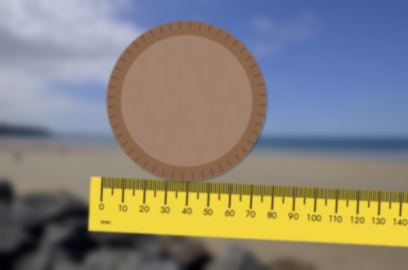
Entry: value=75 unit=mm
